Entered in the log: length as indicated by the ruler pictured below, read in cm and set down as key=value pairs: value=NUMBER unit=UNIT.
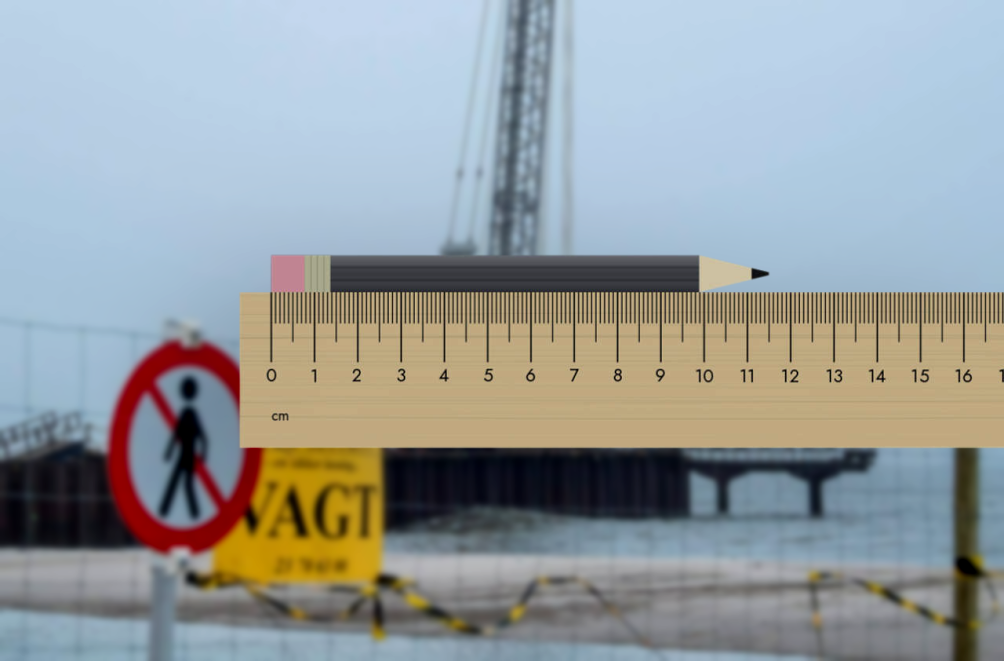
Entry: value=11.5 unit=cm
